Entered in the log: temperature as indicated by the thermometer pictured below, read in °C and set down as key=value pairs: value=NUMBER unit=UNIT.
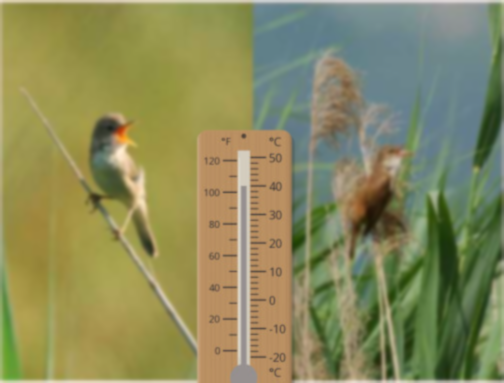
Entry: value=40 unit=°C
